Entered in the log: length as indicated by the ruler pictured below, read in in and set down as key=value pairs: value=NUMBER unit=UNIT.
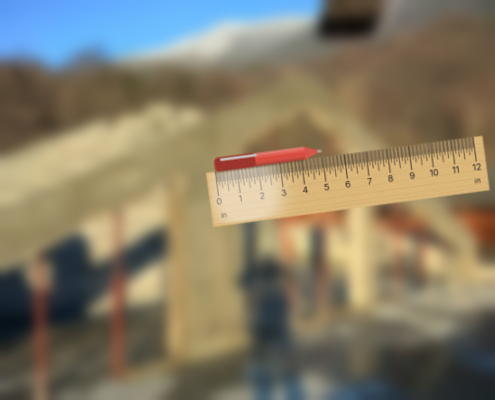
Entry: value=5 unit=in
